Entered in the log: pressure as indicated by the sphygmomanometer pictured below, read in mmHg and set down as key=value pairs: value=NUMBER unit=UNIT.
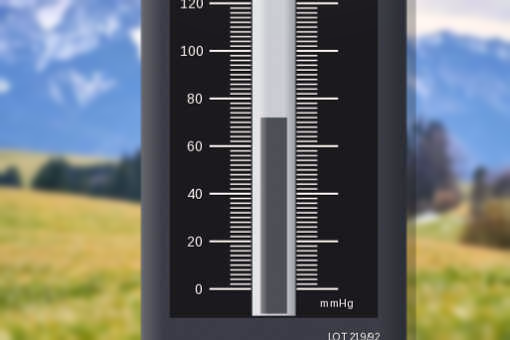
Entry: value=72 unit=mmHg
